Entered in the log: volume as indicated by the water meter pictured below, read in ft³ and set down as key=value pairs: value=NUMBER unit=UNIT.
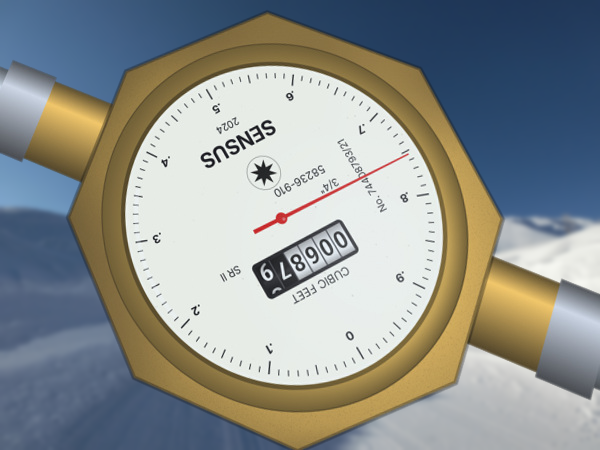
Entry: value=6878.75 unit=ft³
